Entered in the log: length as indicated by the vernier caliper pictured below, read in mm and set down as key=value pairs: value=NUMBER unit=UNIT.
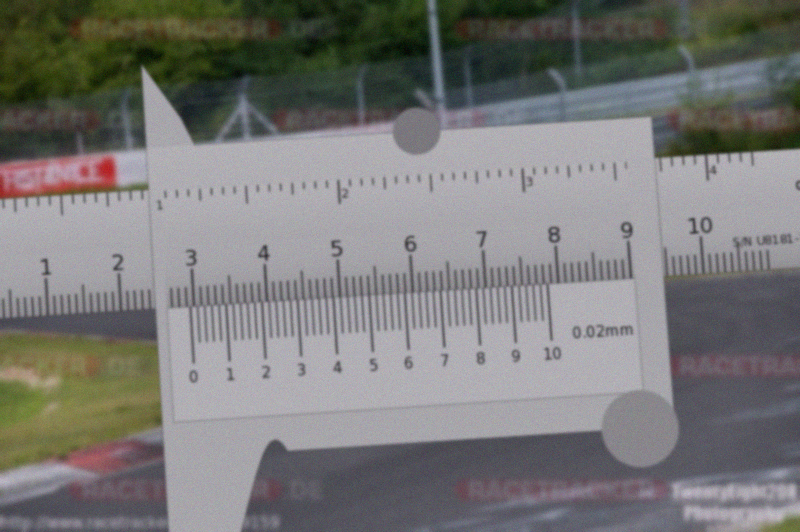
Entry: value=29.5 unit=mm
